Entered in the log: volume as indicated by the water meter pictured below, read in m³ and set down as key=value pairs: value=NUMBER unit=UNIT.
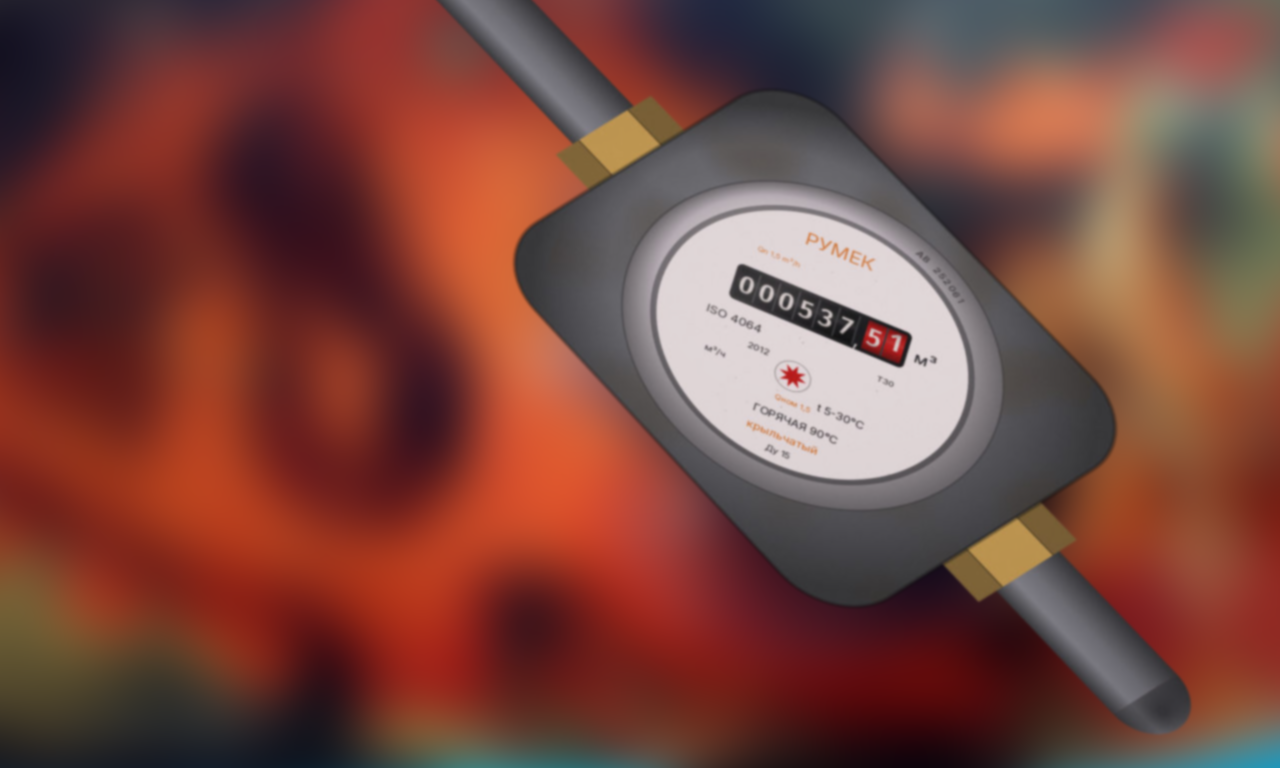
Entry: value=537.51 unit=m³
